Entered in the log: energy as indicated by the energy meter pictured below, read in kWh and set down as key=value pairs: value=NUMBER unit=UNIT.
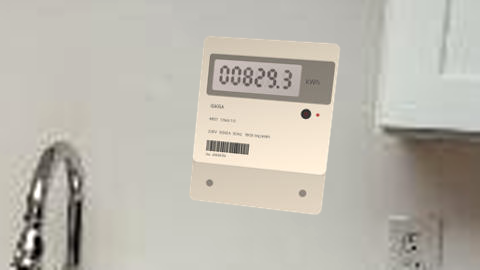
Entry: value=829.3 unit=kWh
